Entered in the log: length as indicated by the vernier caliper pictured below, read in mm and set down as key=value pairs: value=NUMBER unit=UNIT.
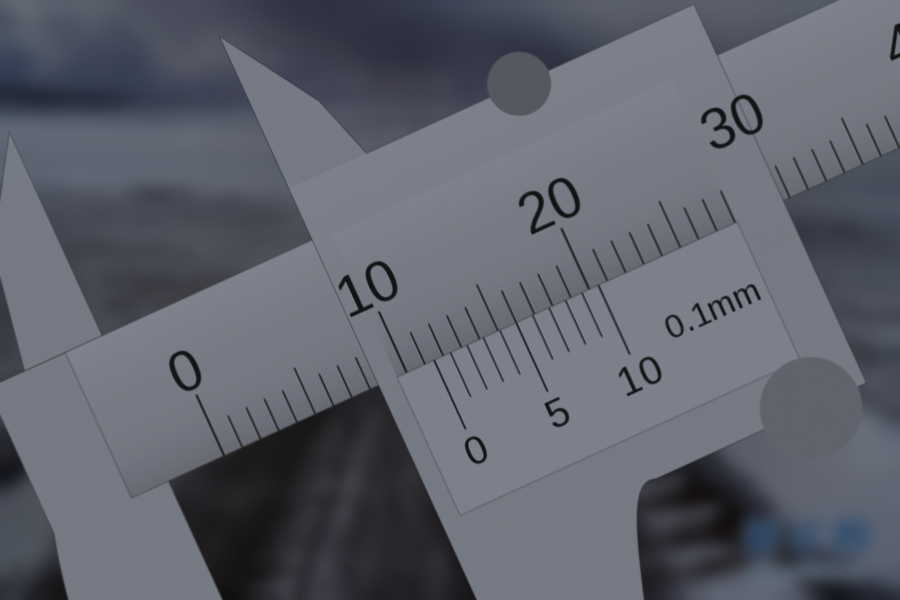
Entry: value=11.5 unit=mm
